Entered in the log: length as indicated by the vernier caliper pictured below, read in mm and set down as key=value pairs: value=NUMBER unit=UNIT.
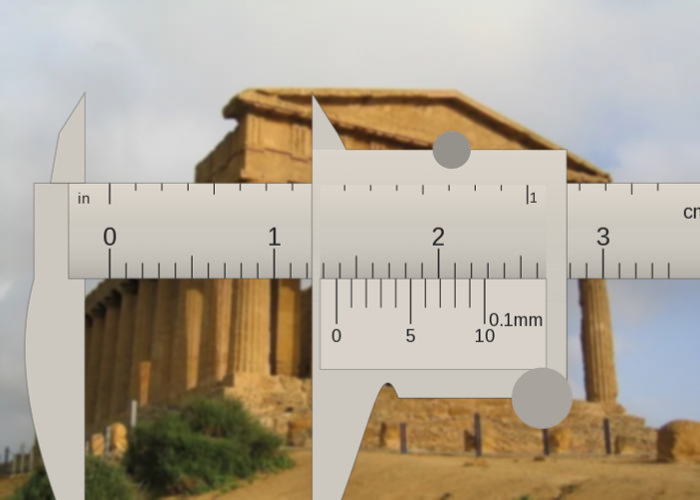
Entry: value=13.8 unit=mm
